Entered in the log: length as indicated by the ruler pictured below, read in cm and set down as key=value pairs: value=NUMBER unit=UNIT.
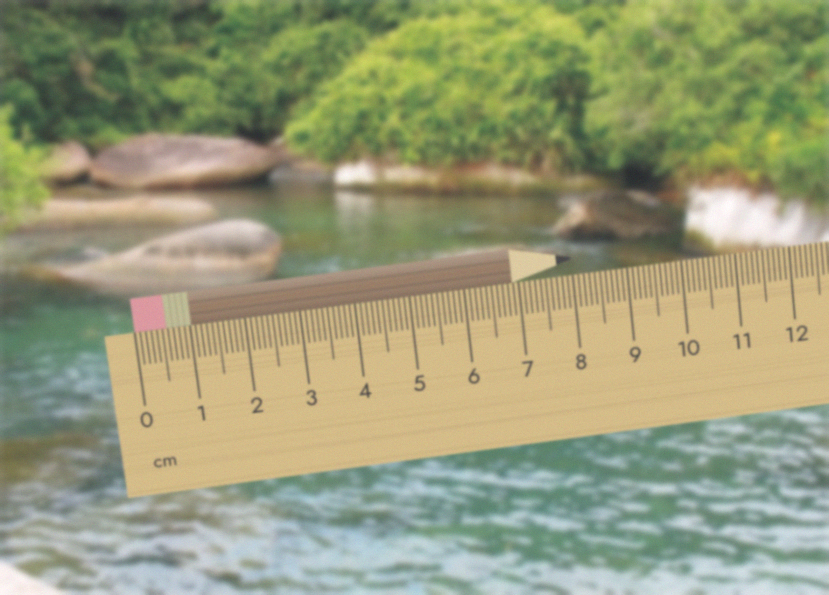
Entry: value=8 unit=cm
